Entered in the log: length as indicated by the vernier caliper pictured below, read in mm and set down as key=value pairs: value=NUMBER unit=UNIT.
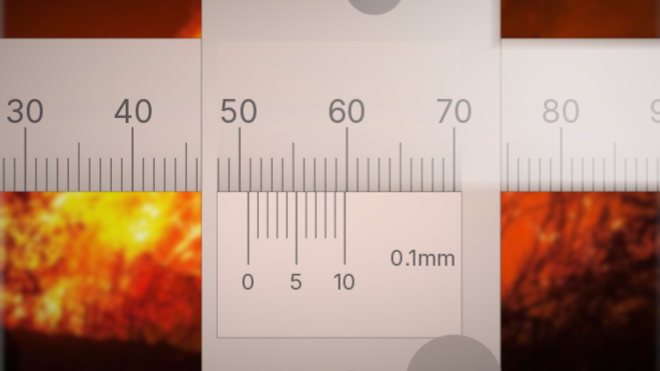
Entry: value=50.8 unit=mm
